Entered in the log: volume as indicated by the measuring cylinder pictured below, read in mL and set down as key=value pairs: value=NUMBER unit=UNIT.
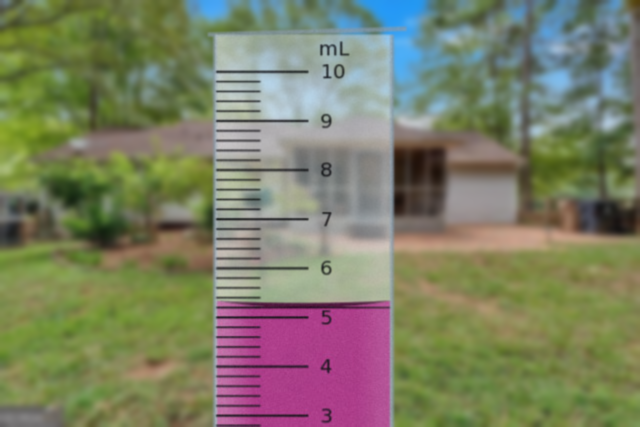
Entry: value=5.2 unit=mL
